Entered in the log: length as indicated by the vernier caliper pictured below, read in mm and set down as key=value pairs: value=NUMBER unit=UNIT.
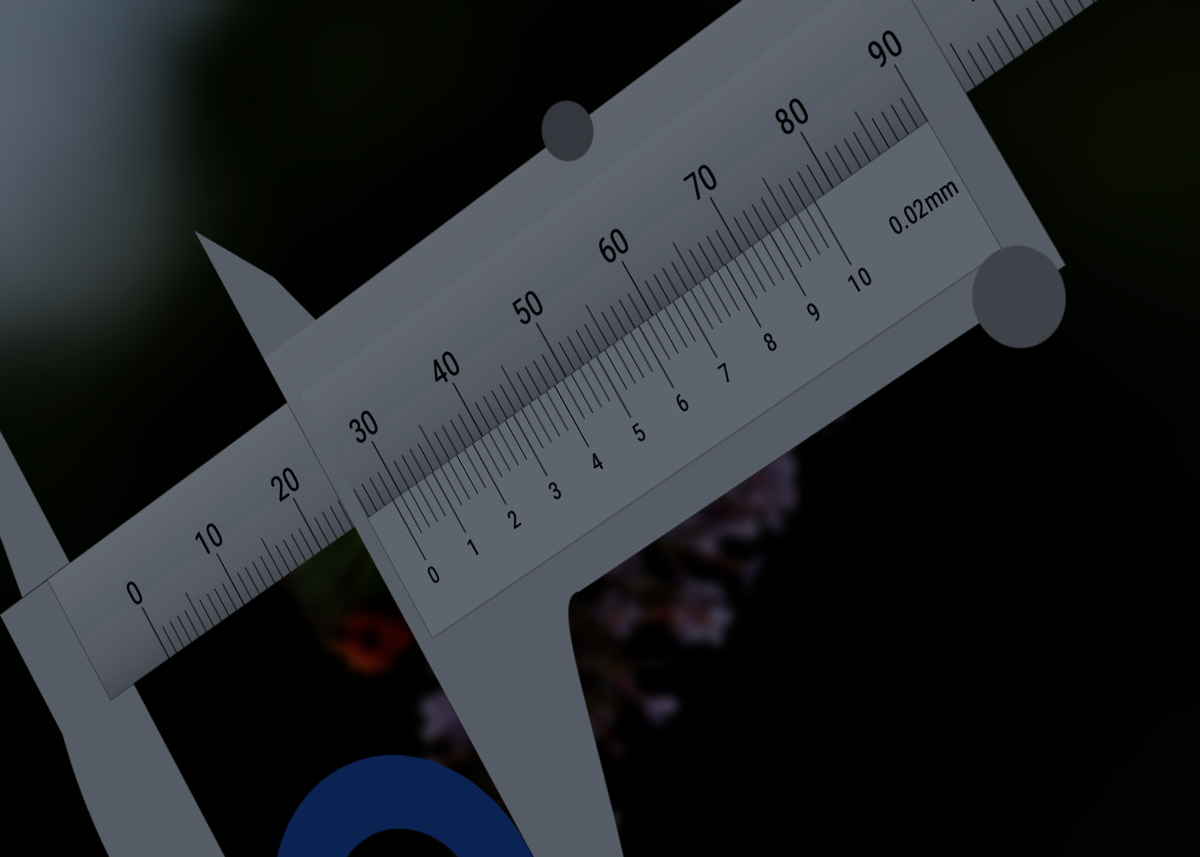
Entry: value=29.0 unit=mm
